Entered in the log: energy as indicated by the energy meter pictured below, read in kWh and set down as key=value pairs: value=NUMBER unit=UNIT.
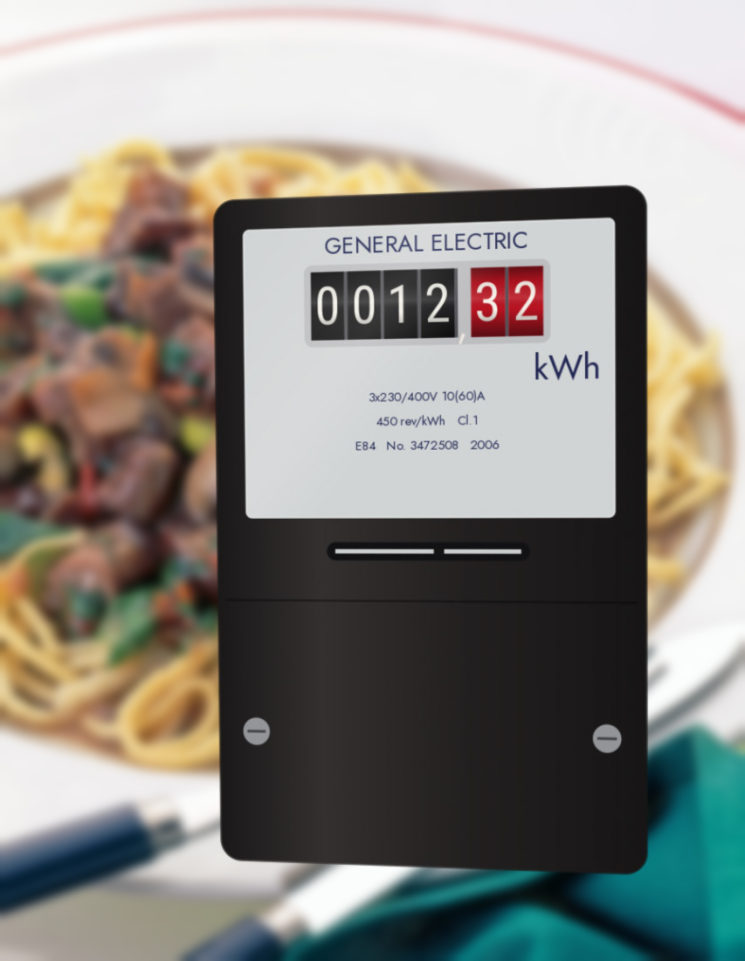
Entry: value=12.32 unit=kWh
